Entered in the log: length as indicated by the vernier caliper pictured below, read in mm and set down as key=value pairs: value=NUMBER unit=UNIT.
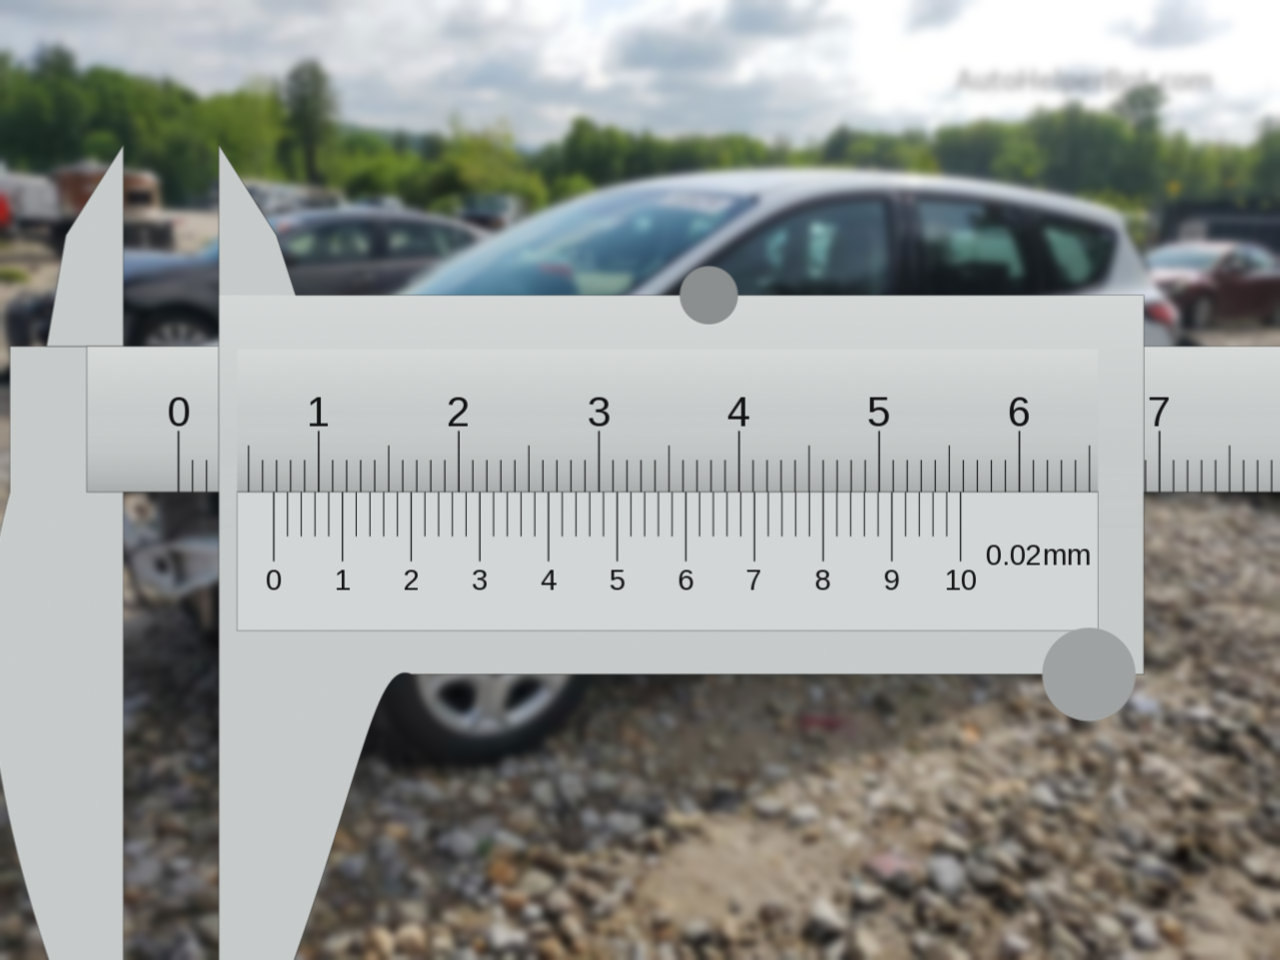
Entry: value=6.8 unit=mm
